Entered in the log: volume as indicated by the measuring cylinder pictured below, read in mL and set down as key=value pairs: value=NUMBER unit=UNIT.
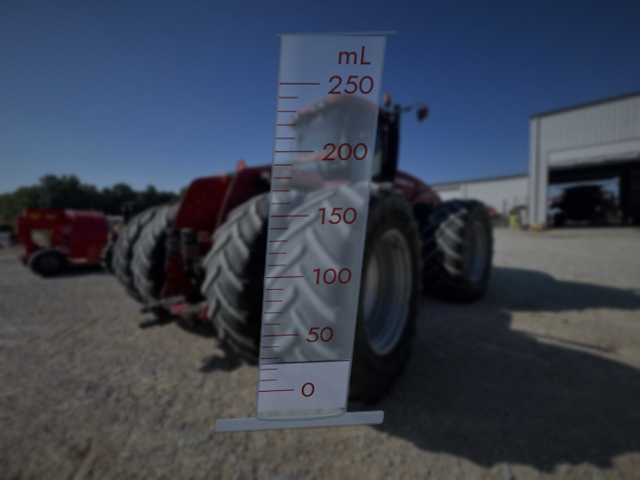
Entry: value=25 unit=mL
